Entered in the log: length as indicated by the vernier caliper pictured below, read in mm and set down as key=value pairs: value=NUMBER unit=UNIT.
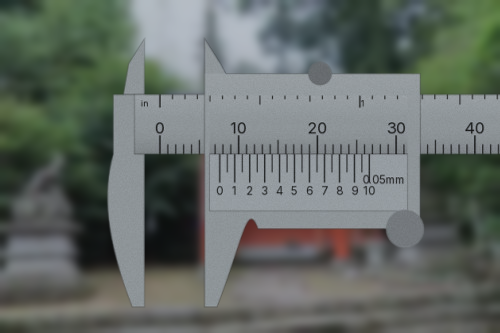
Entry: value=7.6 unit=mm
